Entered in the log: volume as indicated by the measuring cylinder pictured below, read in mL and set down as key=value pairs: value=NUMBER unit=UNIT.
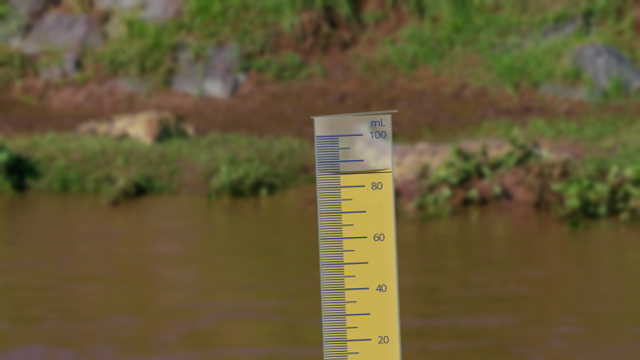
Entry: value=85 unit=mL
